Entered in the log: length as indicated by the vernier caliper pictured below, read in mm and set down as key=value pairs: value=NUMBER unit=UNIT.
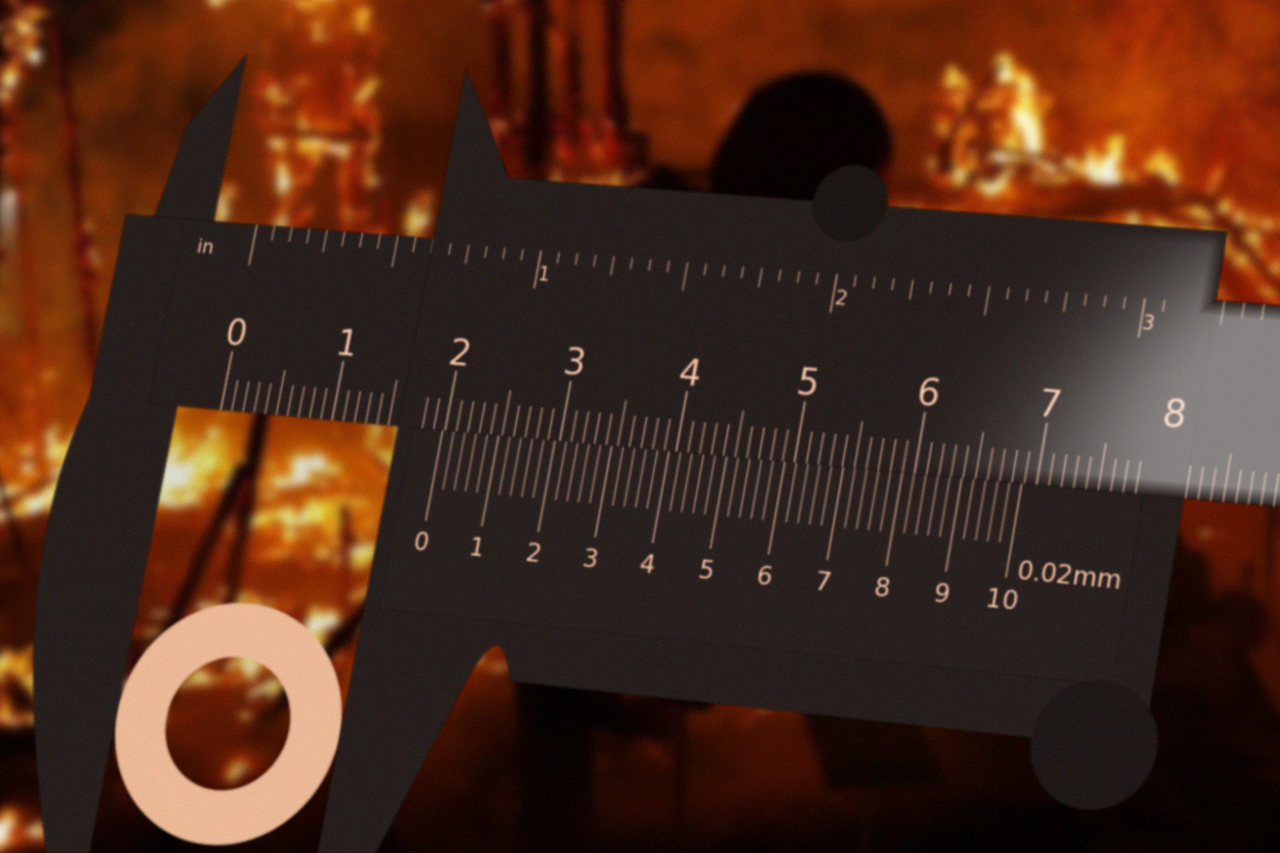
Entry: value=19.8 unit=mm
